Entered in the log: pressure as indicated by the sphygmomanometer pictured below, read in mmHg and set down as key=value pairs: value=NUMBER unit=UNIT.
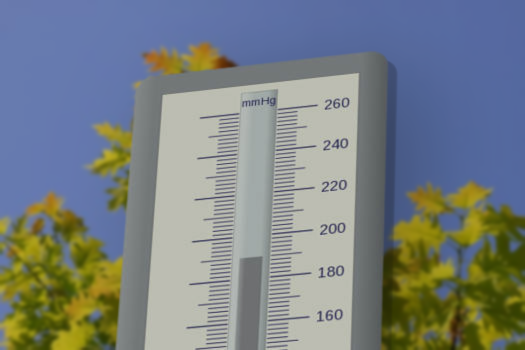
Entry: value=190 unit=mmHg
